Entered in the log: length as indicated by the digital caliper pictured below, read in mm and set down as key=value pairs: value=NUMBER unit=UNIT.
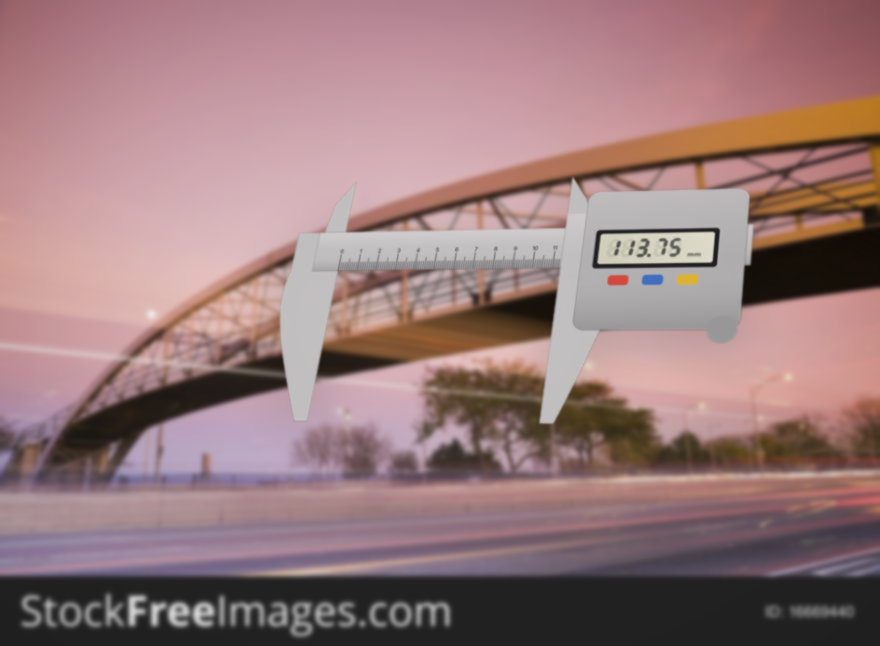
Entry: value=113.75 unit=mm
